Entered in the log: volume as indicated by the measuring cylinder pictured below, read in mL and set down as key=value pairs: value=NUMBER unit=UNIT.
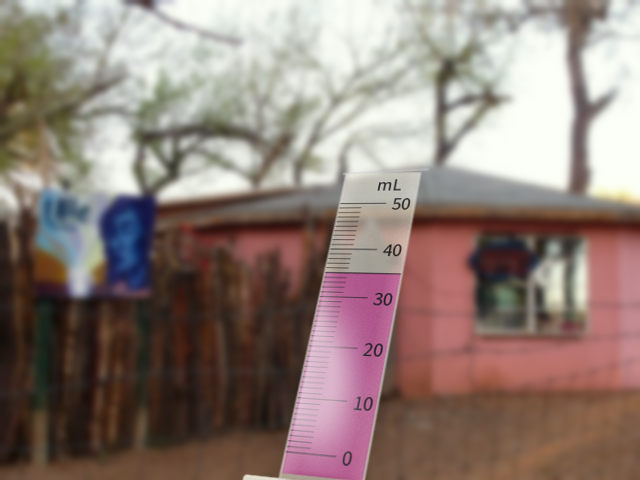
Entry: value=35 unit=mL
